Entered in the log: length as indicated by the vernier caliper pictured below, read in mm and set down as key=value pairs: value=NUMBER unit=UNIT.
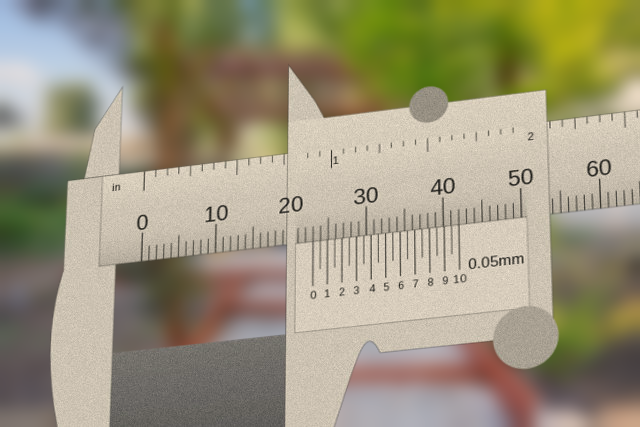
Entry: value=23.0 unit=mm
